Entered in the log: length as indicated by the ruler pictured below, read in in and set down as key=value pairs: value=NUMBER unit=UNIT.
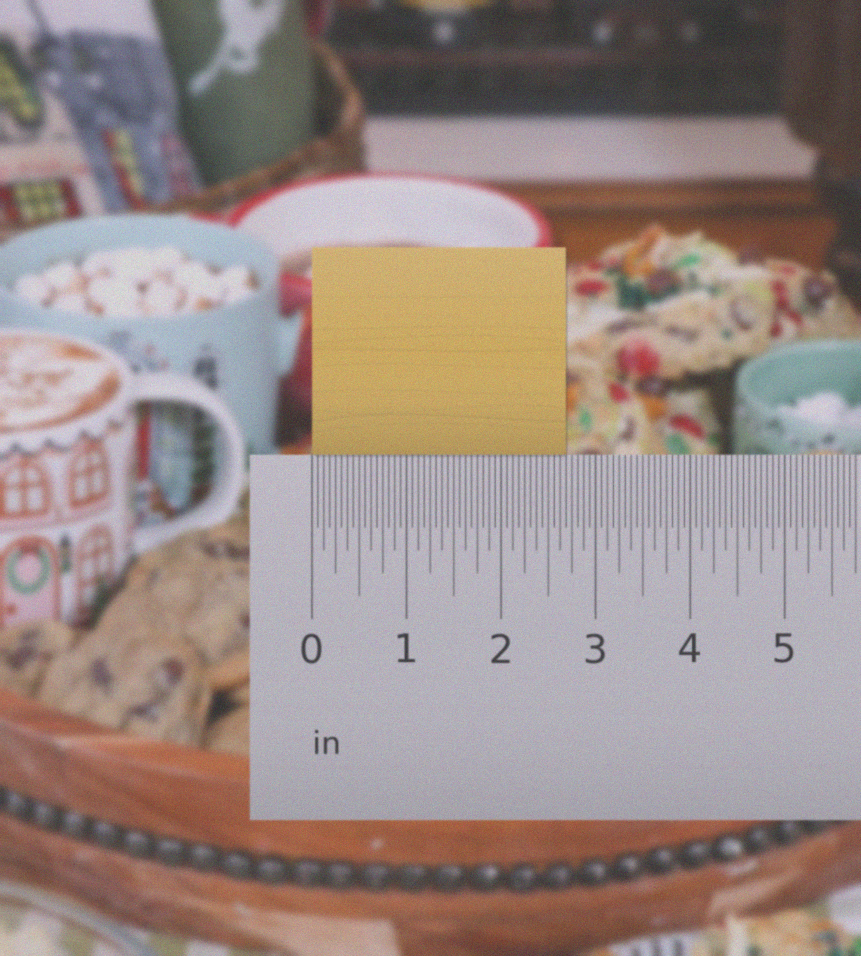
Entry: value=2.6875 unit=in
